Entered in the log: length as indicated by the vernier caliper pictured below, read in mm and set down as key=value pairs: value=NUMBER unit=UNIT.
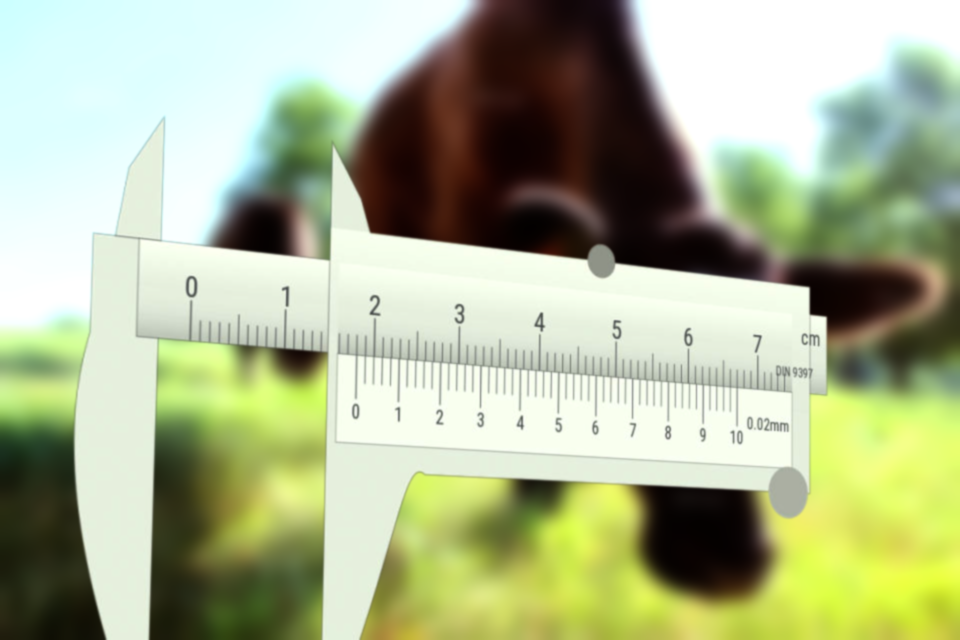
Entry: value=18.0 unit=mm
